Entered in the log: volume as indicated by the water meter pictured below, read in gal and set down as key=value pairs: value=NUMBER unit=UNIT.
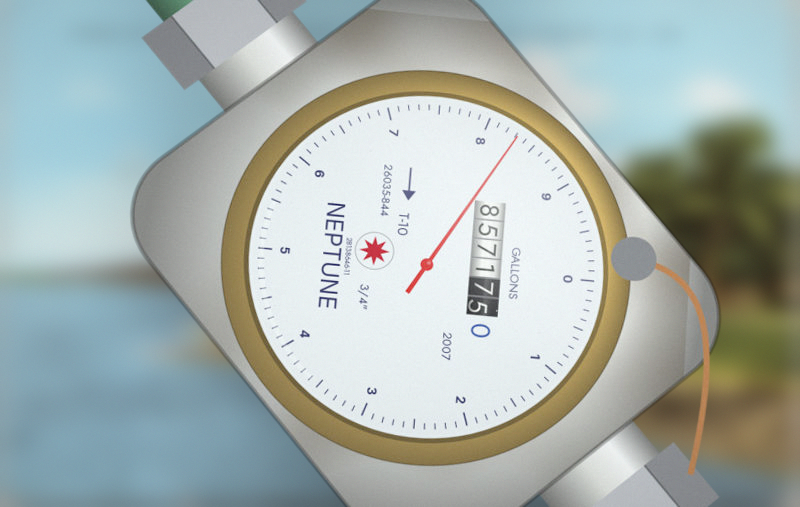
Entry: value=8571748.3 unit=gal
